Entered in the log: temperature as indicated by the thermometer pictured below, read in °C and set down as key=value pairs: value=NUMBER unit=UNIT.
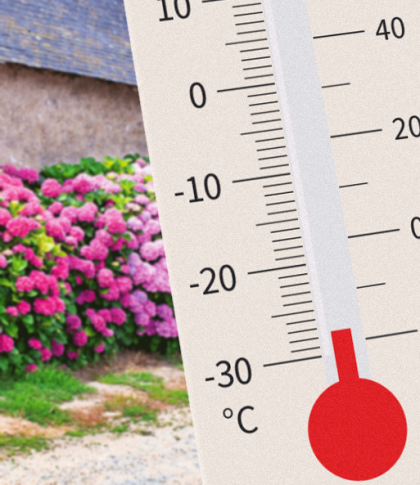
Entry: value=-27.5 unit=°C
